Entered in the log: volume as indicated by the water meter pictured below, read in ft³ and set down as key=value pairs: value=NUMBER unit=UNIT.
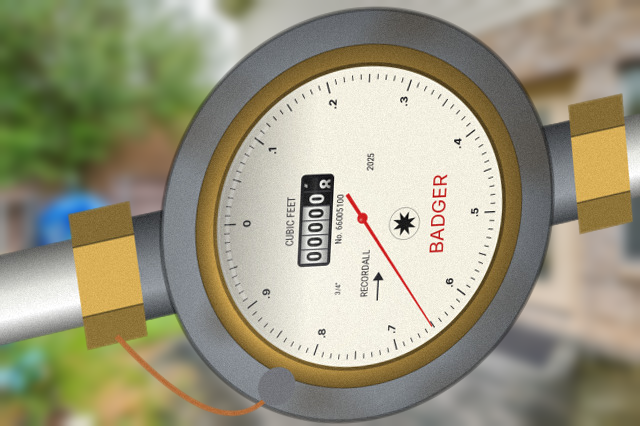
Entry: value=7.65 unit=ft³
